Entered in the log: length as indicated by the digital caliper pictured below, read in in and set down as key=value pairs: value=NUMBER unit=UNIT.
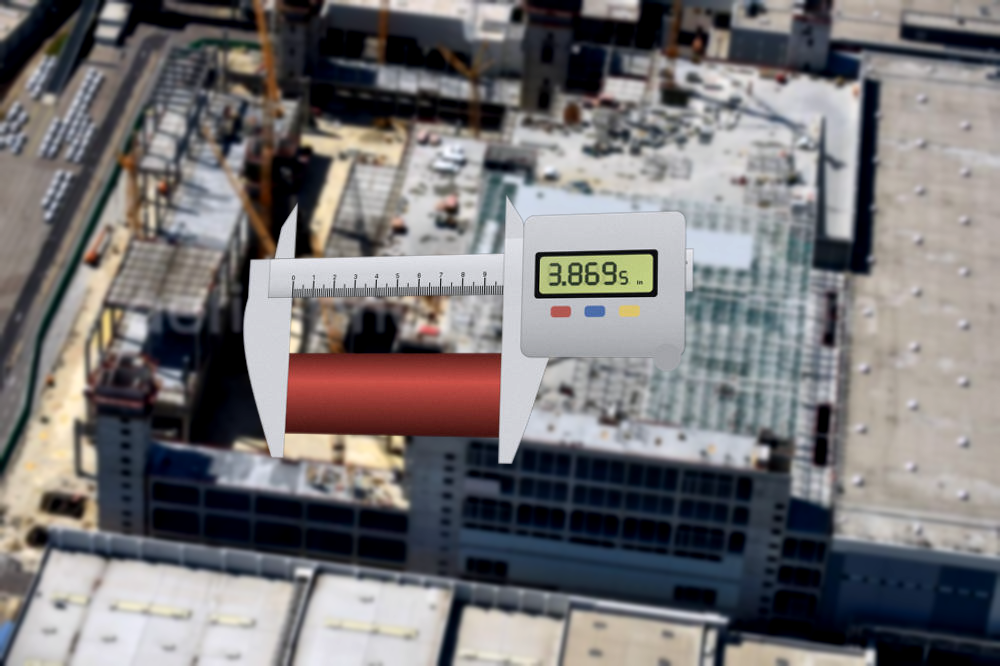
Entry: value=3.8695 unit=in
